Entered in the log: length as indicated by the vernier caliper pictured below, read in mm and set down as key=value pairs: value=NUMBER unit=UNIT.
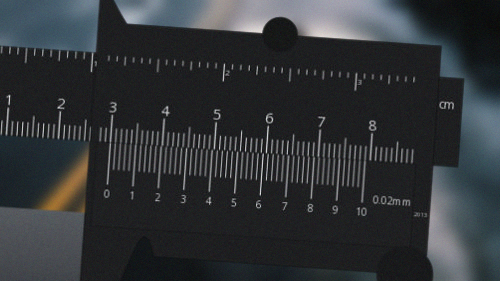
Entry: value=30.0 unit=mm
